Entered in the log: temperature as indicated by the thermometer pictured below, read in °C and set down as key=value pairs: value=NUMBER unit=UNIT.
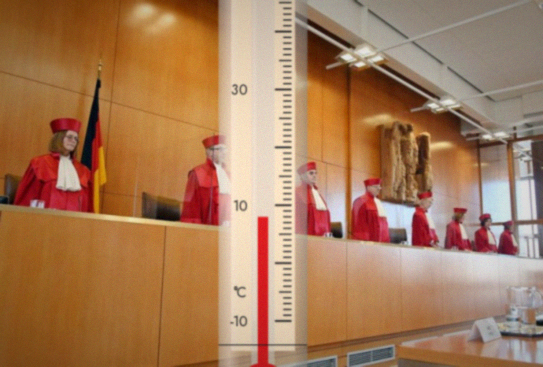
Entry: value=8 unit=°C
